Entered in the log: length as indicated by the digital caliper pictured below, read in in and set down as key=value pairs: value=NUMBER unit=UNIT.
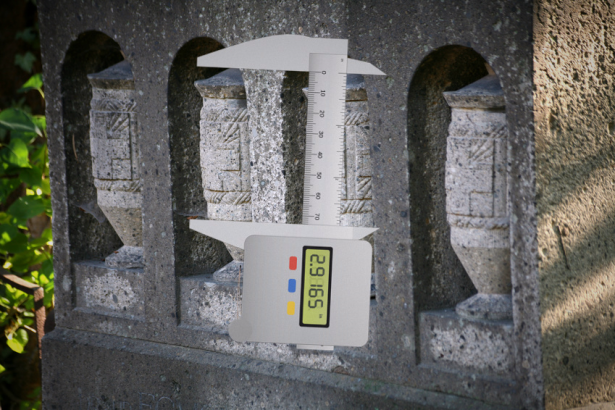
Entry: value=2.9165 unit=in
